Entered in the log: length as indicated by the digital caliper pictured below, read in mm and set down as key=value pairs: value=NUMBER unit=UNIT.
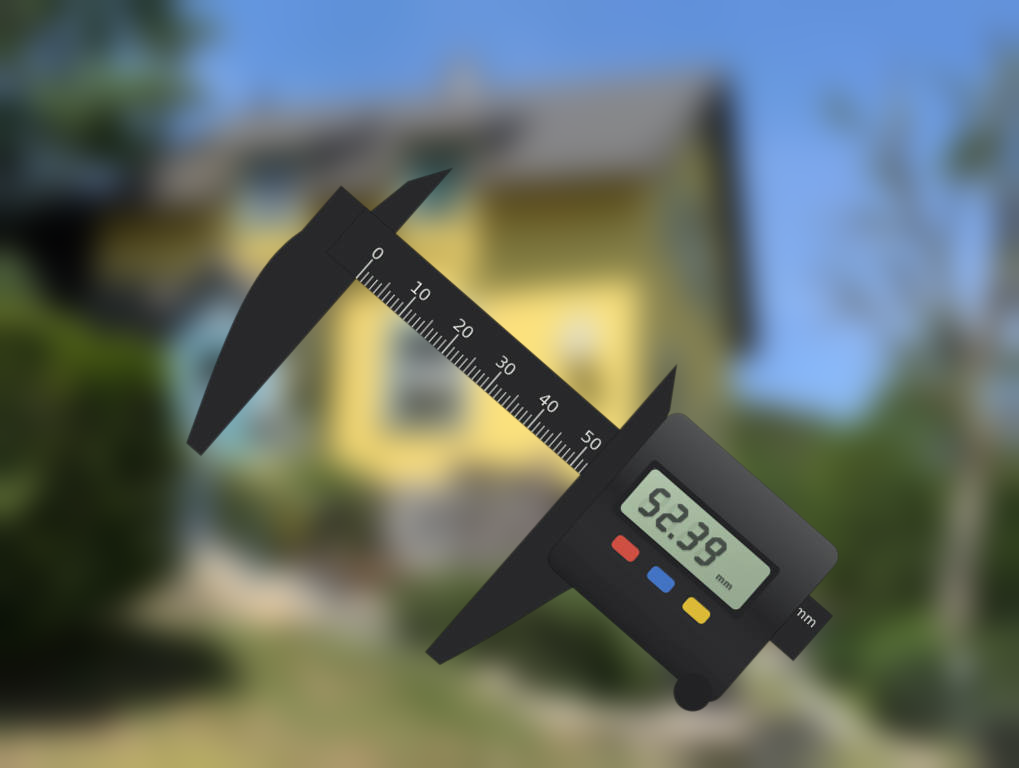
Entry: value=52.39 unit=mm
